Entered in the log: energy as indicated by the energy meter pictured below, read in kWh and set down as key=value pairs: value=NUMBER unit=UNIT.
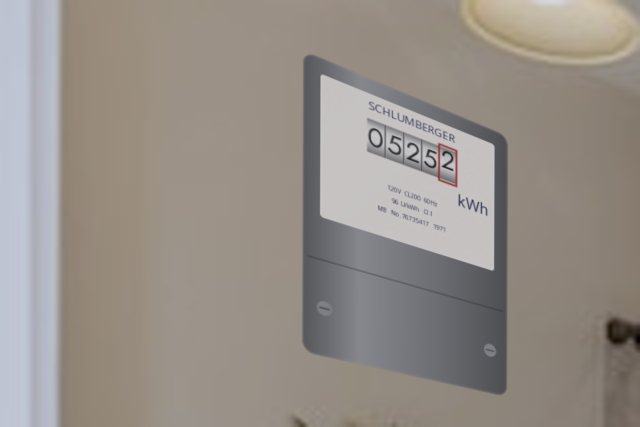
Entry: value=525.2 unit=kWh
